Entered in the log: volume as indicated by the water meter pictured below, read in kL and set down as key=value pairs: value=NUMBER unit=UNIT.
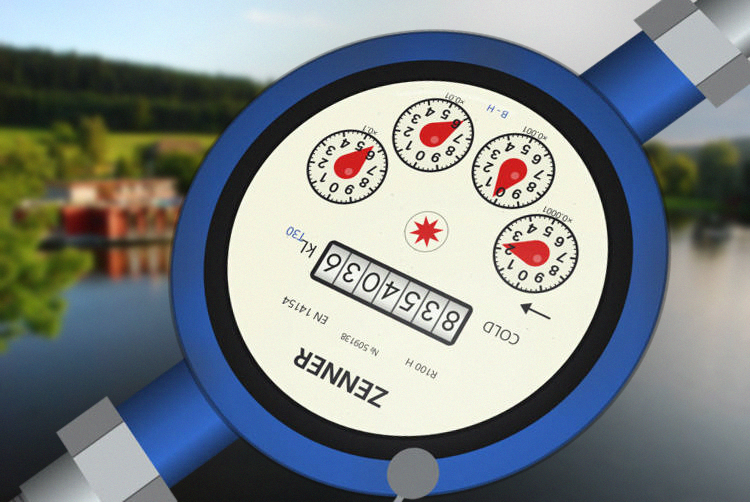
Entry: value=8354036.5602 unit=kL
